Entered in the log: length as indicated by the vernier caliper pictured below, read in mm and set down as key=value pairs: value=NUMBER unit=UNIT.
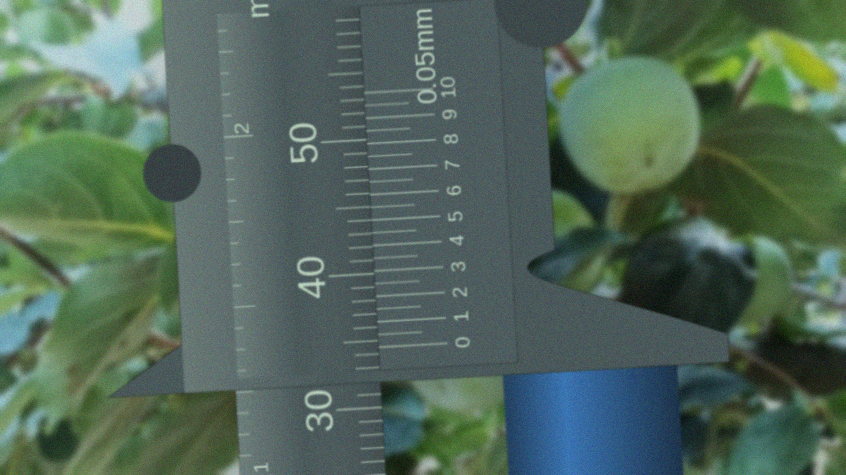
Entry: value=34.5 unit=mm
